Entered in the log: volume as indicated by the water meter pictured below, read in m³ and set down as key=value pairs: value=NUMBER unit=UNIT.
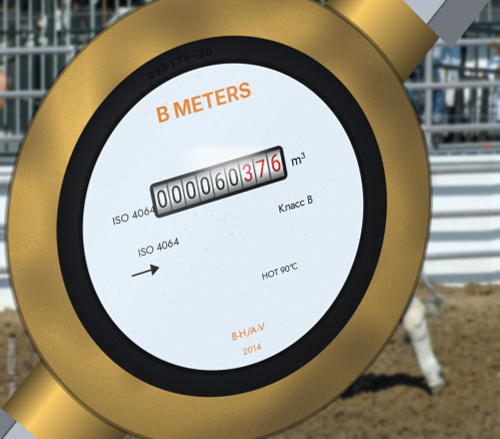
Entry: value=60.376 unit=m³
